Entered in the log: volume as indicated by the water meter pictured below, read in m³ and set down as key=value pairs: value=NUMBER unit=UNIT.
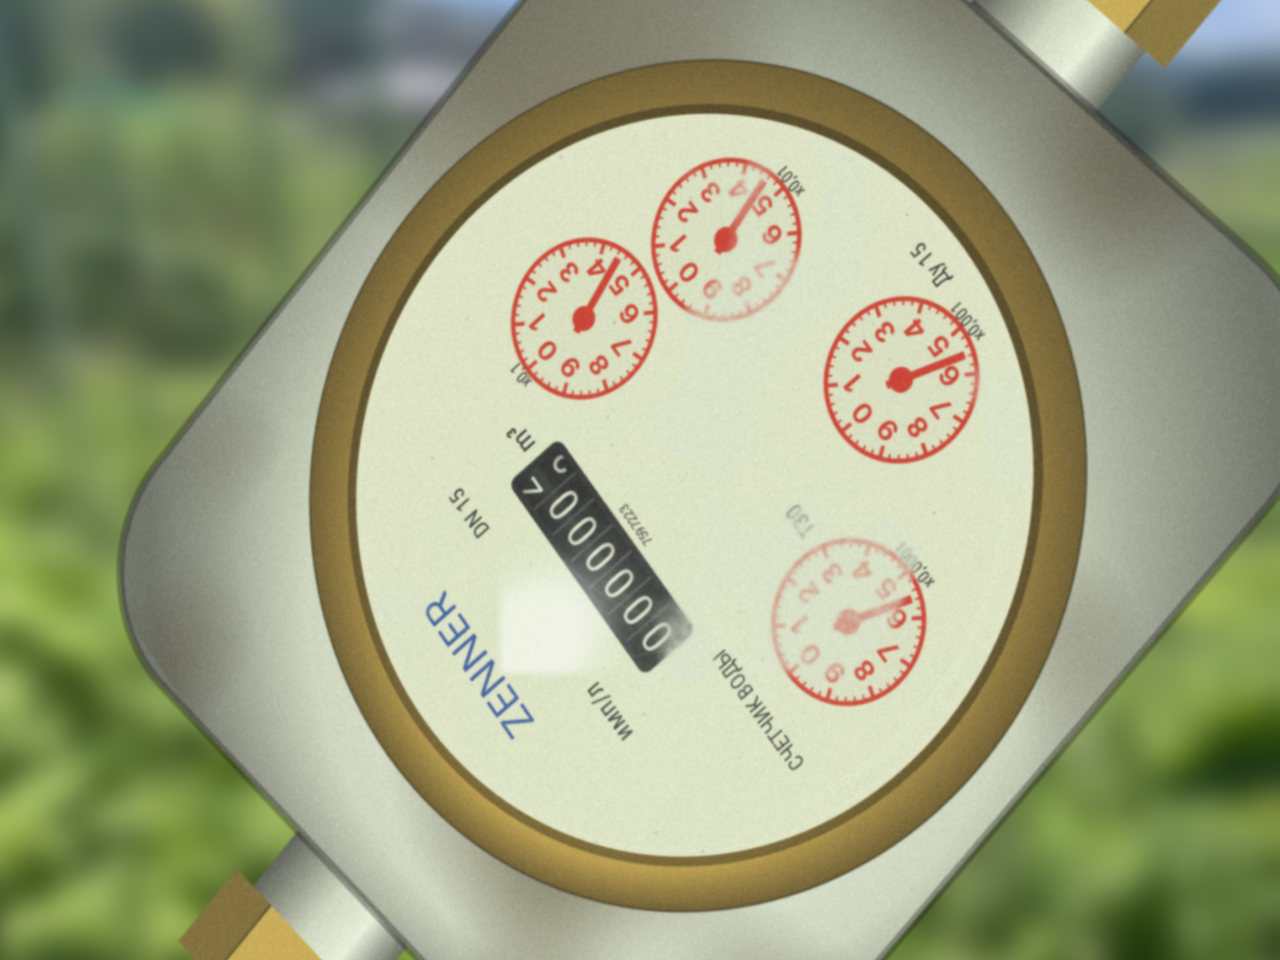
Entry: value=2.4455 unit=m³
